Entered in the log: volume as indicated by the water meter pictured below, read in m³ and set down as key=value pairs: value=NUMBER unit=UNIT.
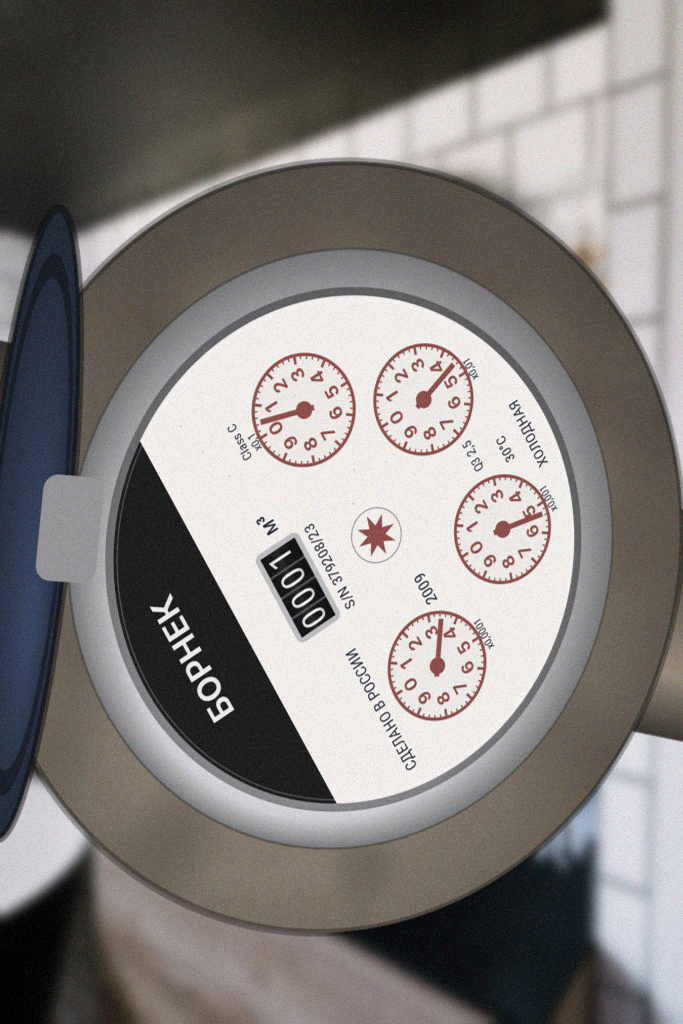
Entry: value=1.0453 unit=m³
